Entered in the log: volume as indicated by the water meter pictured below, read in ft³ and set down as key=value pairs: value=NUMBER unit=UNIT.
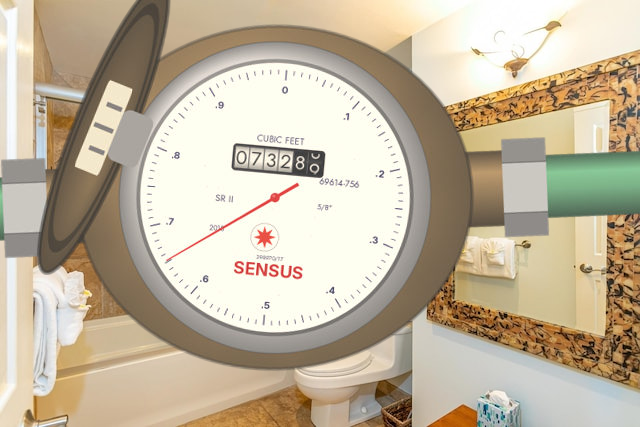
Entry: value=73288.65 unit=ft³
